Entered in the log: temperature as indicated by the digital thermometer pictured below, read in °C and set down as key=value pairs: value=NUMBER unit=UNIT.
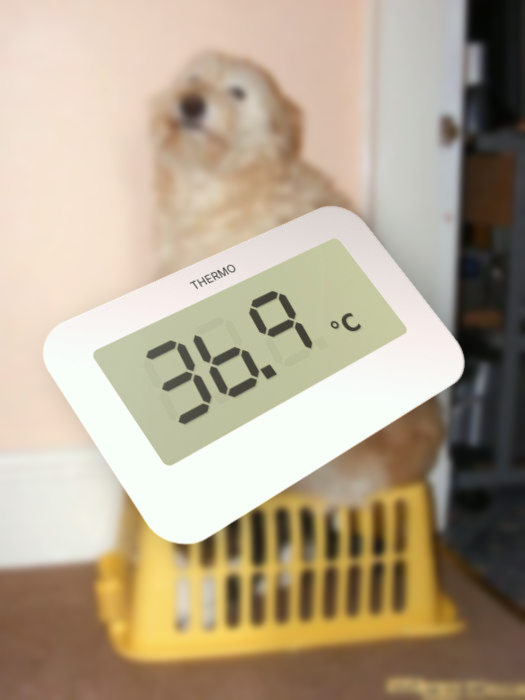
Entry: value=36.9 unit=°C
